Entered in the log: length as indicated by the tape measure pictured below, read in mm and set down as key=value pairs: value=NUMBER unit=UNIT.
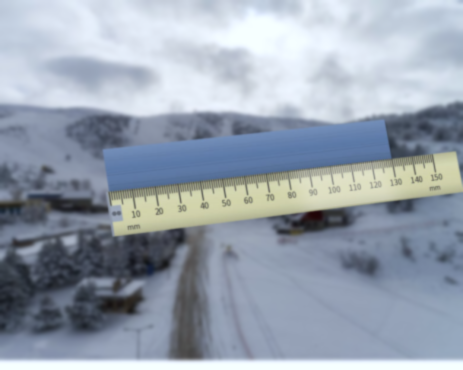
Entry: value=130 unit=mm
